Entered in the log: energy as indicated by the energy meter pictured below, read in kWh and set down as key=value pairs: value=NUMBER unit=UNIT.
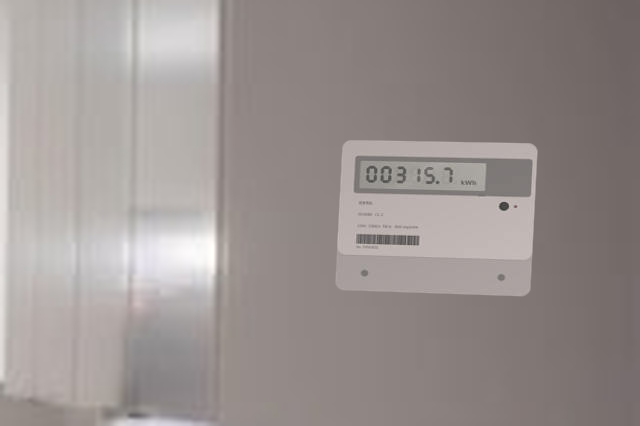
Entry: value=315.7 unit=kWh
